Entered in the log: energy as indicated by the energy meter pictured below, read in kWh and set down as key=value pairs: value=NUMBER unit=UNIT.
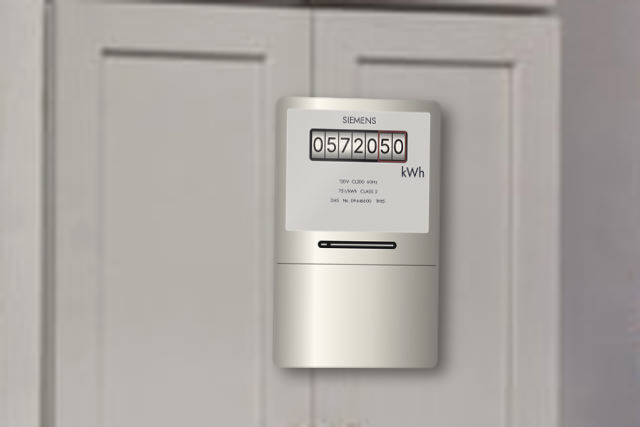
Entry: value=5720.50 unit=kWh
